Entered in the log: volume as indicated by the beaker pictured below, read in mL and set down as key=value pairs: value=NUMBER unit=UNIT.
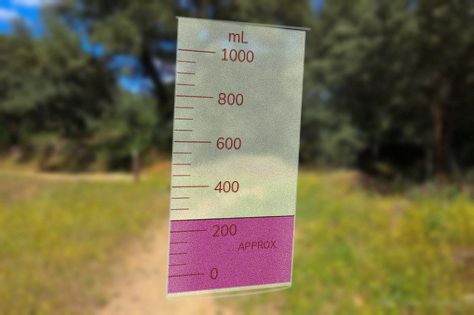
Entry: value=250 unit=mL
